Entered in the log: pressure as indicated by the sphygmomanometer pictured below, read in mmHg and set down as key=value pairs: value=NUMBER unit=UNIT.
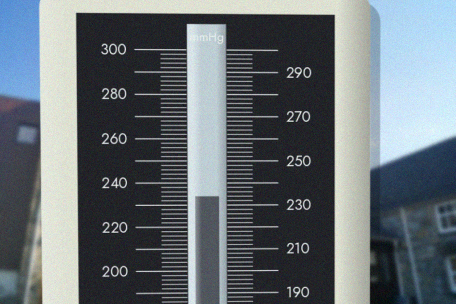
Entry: value=234 unit=mmHg
